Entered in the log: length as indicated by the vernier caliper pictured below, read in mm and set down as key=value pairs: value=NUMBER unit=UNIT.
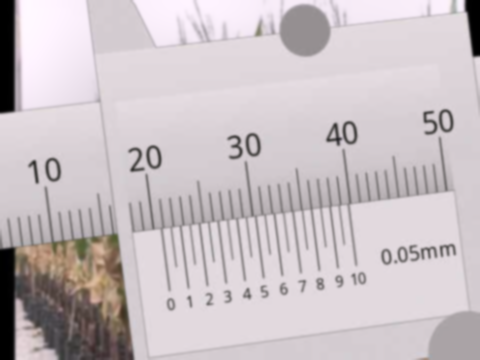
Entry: value=20.8 unit=mm
